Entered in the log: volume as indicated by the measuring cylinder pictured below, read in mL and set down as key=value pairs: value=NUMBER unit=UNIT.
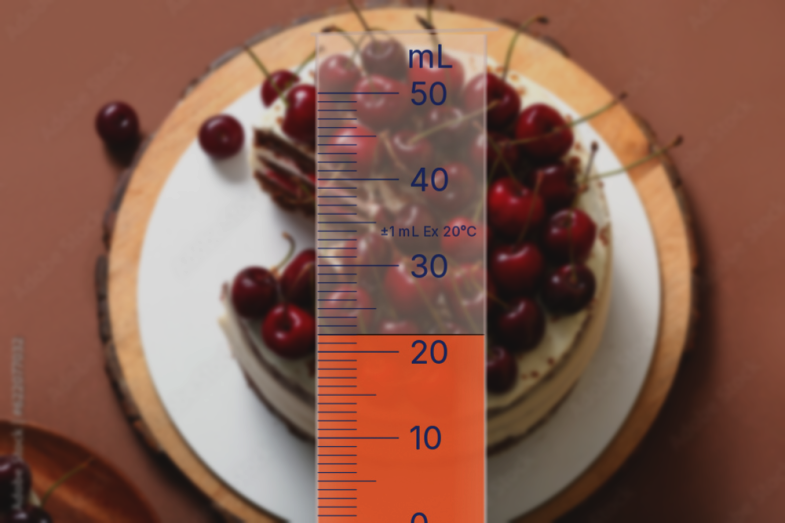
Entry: value=22 unit=mL
